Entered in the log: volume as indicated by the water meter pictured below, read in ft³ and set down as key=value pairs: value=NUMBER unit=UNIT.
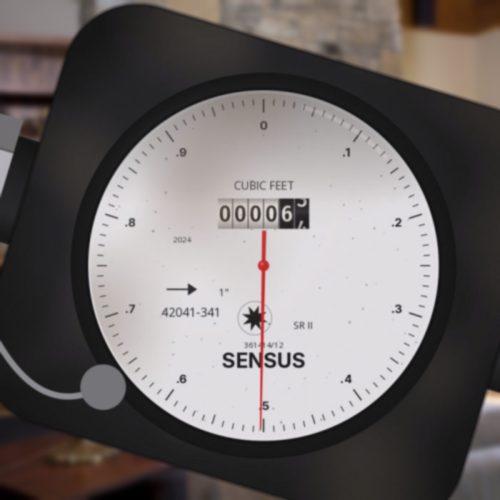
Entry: value=63.50 unit=ft³
